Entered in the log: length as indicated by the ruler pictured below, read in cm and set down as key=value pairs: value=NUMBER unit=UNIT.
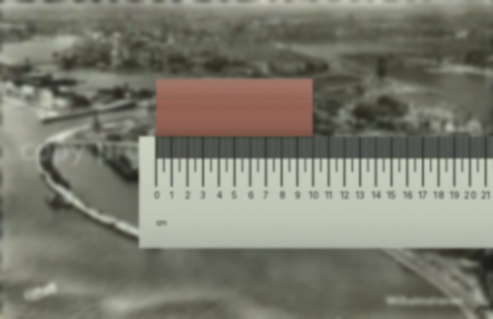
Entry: value=10 unit=cm
